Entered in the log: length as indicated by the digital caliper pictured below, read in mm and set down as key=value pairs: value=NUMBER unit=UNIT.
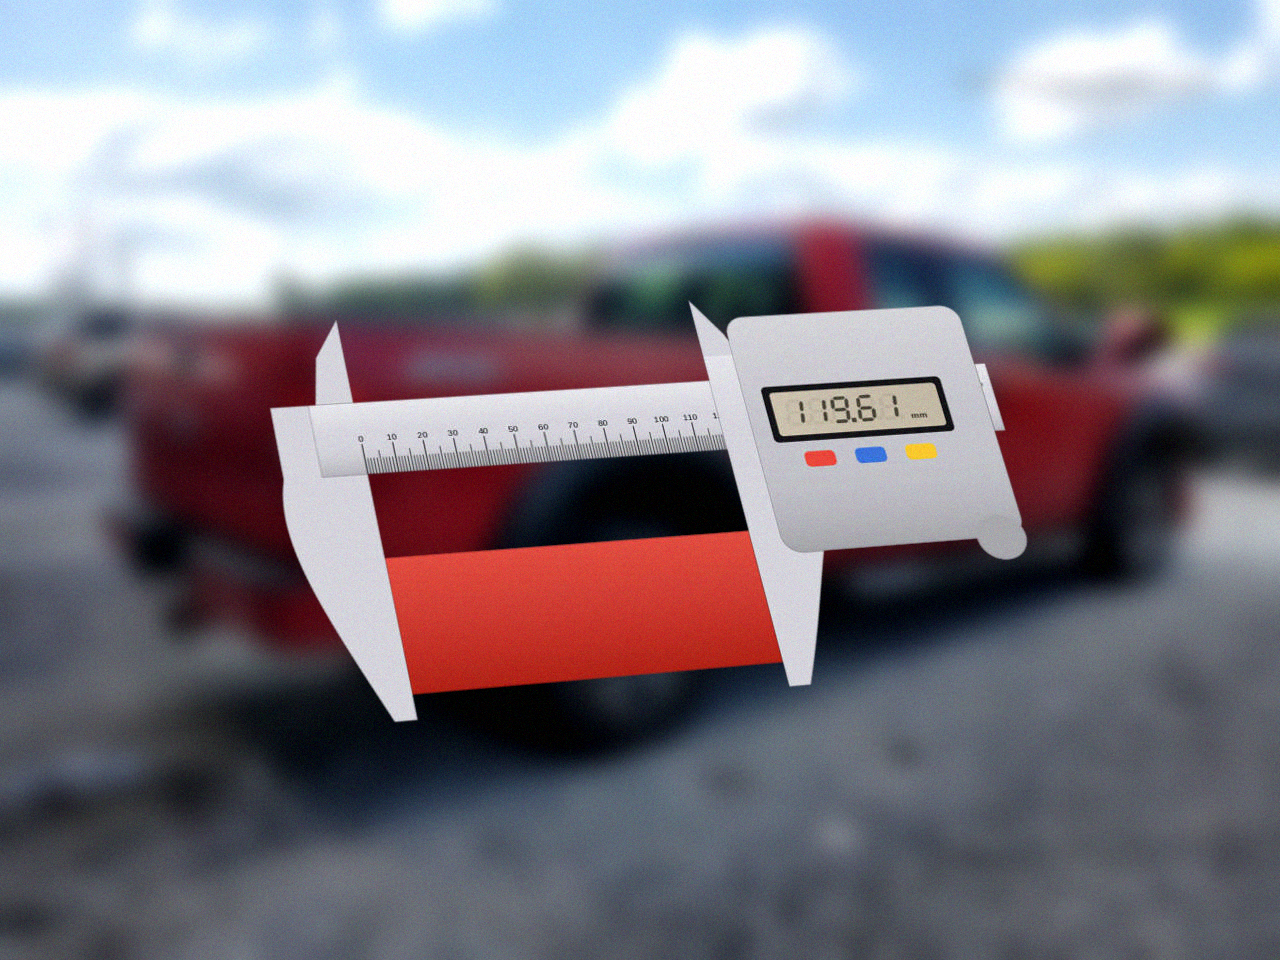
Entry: value=119.61 unit=mm
